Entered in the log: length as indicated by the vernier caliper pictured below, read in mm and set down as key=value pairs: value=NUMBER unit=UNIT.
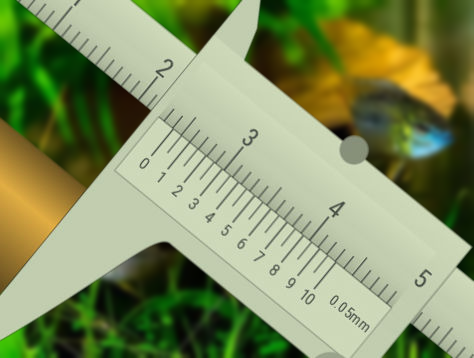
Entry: value=24.1 unit=mm
